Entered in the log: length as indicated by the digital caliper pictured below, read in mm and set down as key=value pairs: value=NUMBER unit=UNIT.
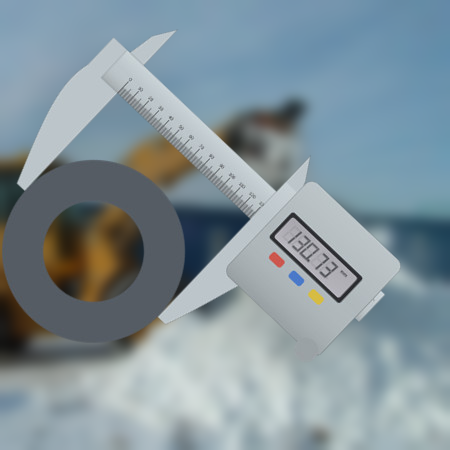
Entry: value=130.73 unit=mm
